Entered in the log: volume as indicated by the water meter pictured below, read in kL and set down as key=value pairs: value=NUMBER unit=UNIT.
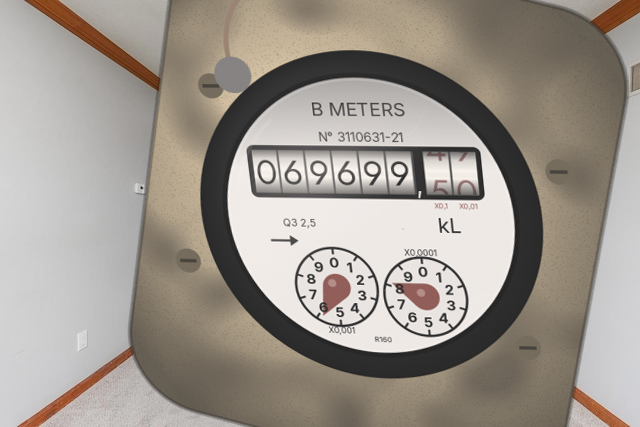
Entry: value=69699.4958 unit=kL
